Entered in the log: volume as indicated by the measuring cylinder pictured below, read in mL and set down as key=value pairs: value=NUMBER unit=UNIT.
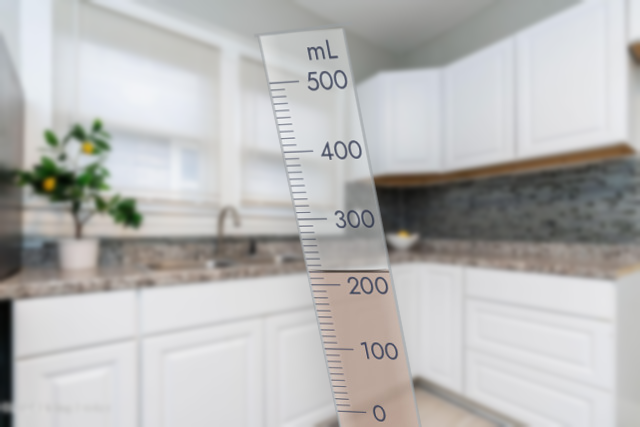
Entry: value=220 unit=mL
